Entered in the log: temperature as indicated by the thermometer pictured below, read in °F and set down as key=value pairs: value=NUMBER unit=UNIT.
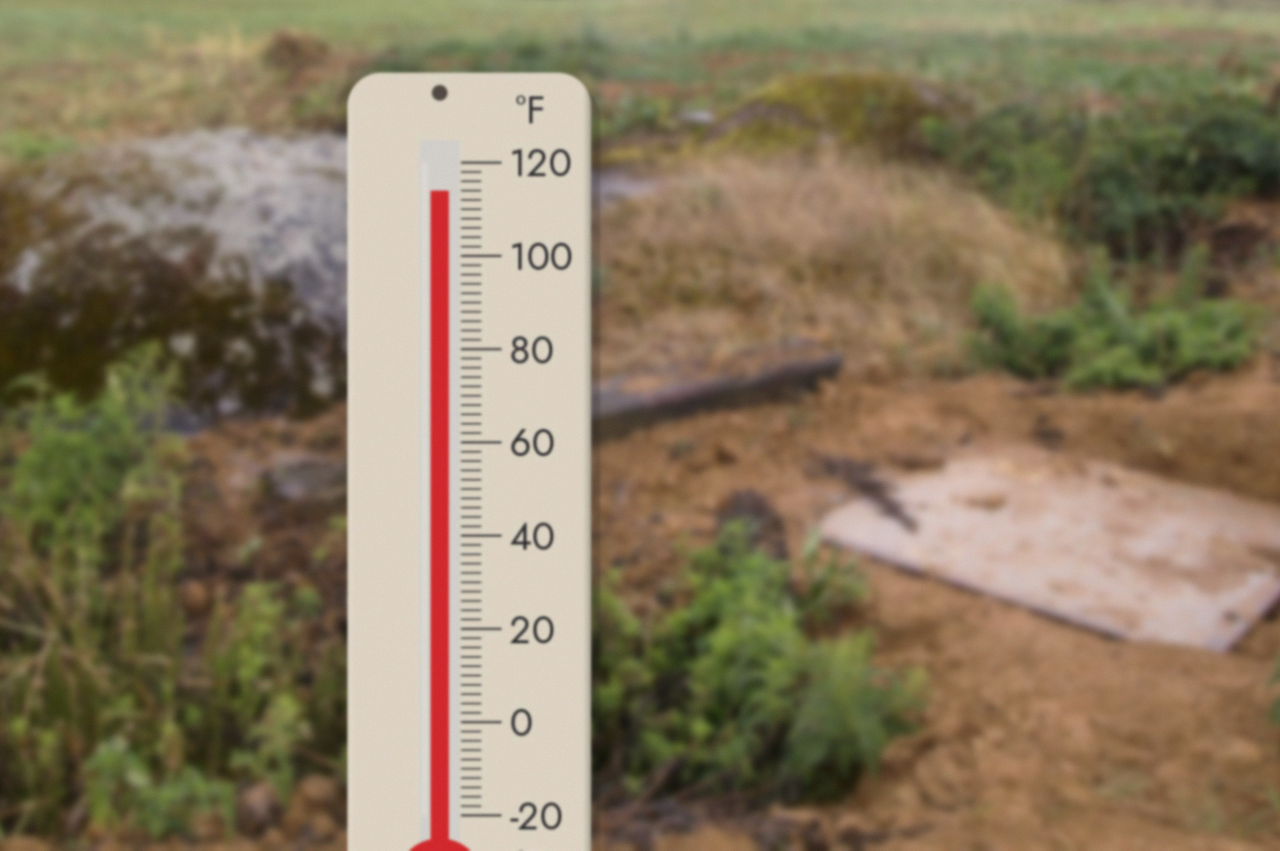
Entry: value=114 unit=°F
